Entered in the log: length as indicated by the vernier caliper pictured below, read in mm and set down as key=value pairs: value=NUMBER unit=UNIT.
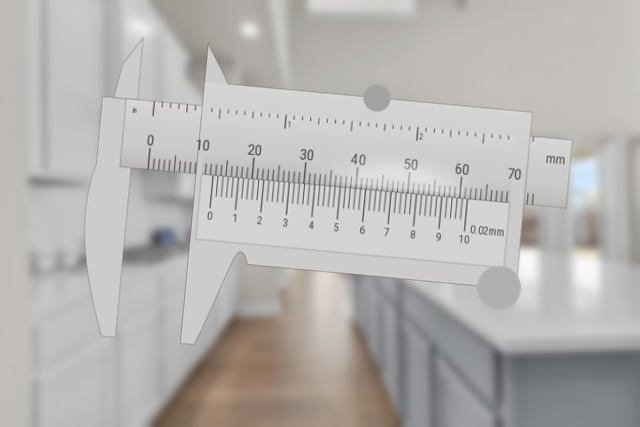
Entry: value=12.5 unit=mm
